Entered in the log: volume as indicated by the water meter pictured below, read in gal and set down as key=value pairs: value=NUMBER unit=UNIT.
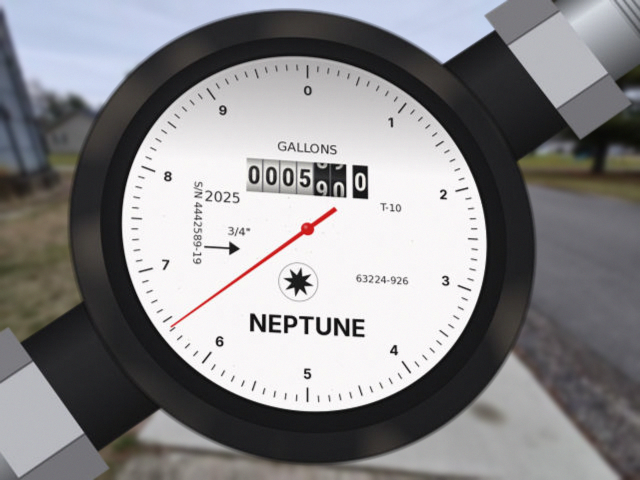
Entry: value=5896.4 unit=gal
